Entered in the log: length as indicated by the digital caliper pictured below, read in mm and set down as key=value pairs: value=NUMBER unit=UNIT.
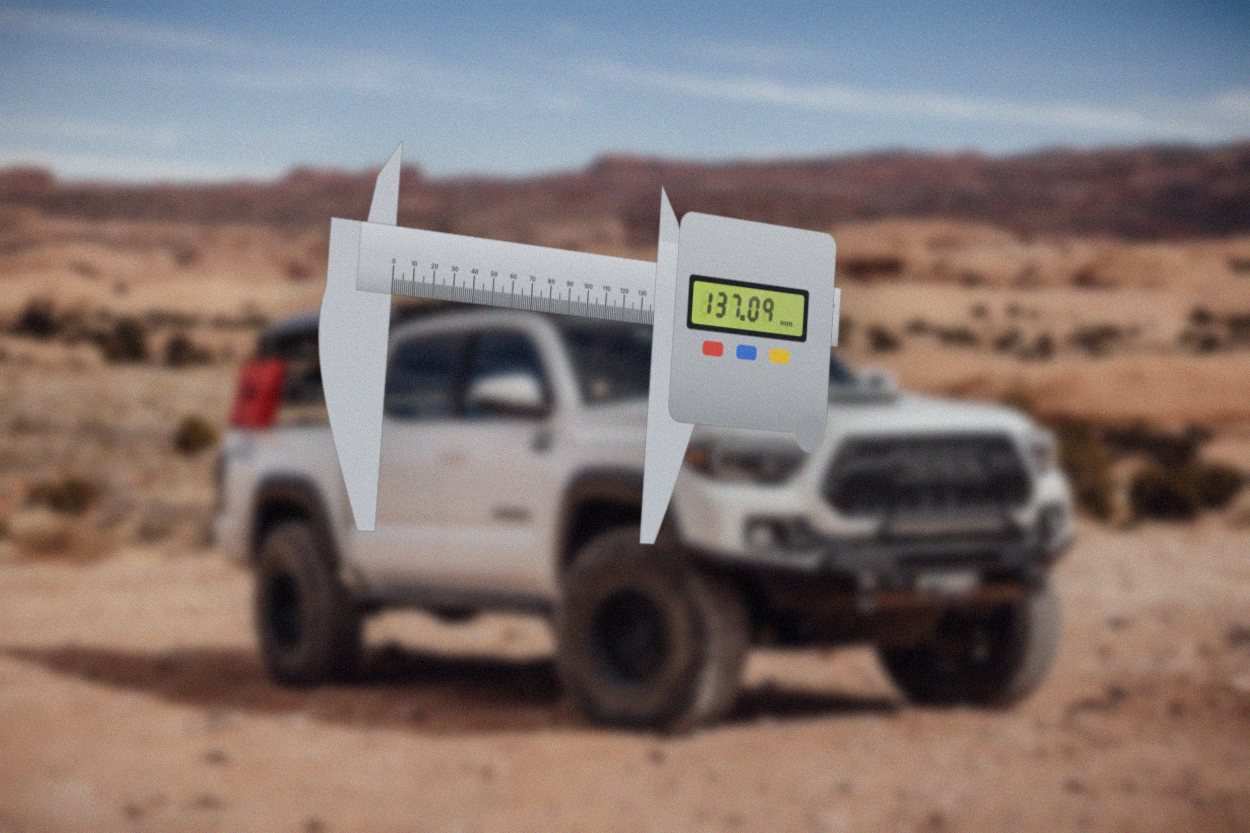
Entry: value=137.09 unit=mm
